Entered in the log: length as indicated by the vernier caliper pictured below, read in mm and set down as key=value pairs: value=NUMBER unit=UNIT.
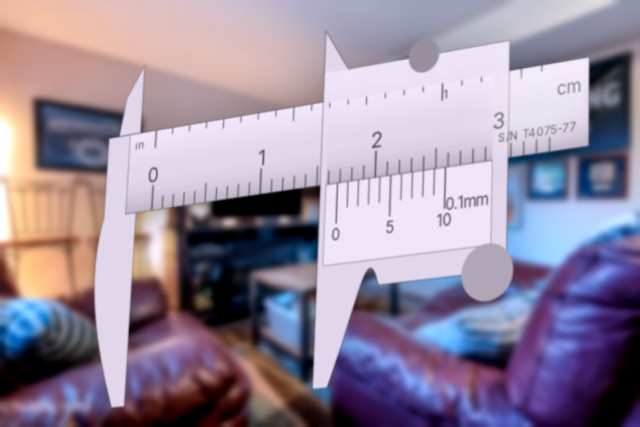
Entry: value=16.8 unit=mm
